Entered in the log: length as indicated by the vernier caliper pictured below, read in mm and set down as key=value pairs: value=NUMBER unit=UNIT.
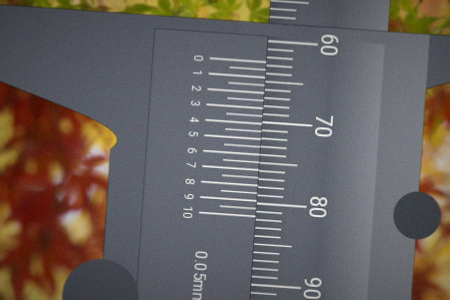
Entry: value=62.6 unit=mm
